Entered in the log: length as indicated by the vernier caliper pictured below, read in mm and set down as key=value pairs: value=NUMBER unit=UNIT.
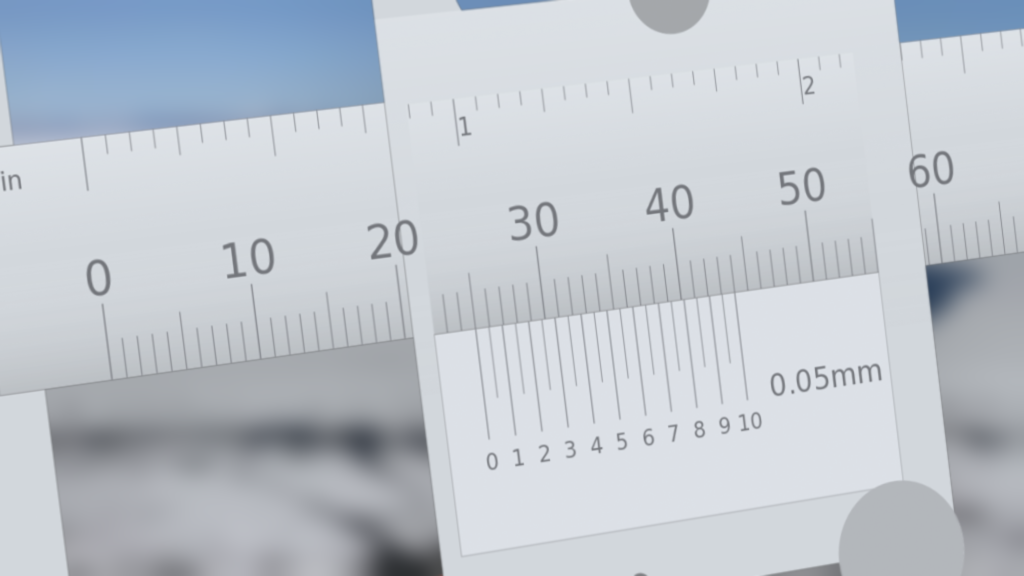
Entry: value=25.0 unit=mm
